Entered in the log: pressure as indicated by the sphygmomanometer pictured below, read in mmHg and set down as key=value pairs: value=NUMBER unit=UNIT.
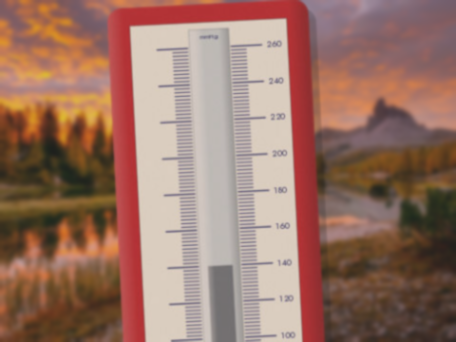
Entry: value=140 unit=mmHg
